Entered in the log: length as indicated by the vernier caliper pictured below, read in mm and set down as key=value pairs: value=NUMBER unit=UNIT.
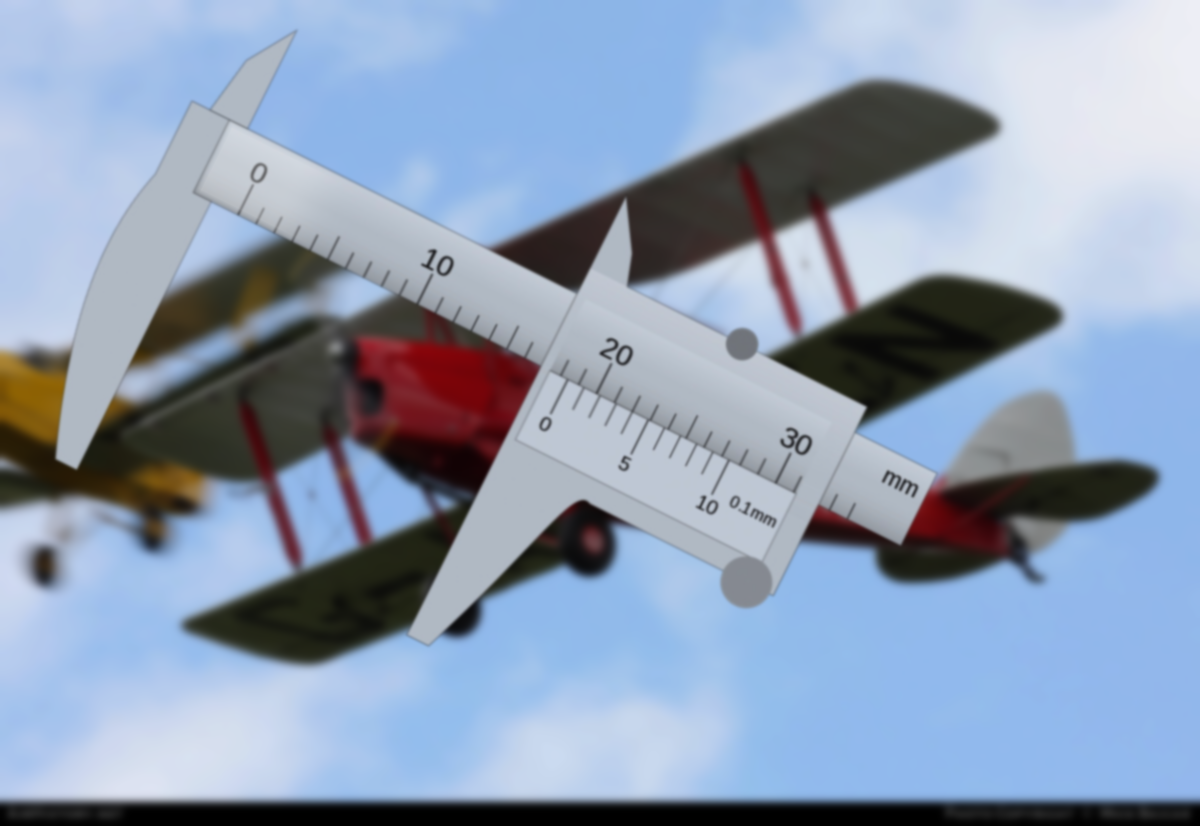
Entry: value=18.4 unit=mm
